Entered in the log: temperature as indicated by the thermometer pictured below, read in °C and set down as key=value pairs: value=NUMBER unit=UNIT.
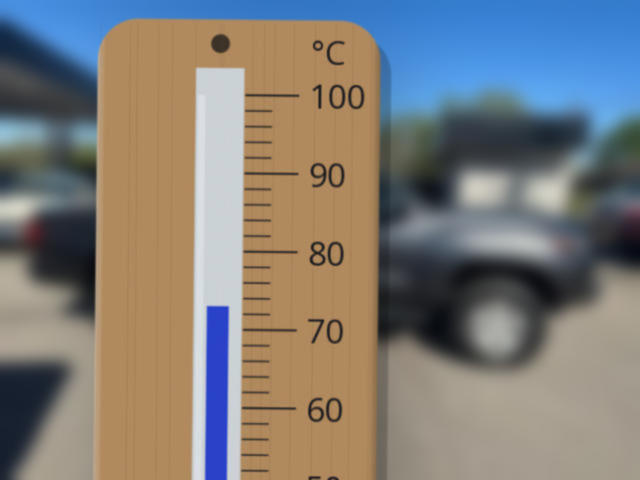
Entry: value=73 unit=°C
